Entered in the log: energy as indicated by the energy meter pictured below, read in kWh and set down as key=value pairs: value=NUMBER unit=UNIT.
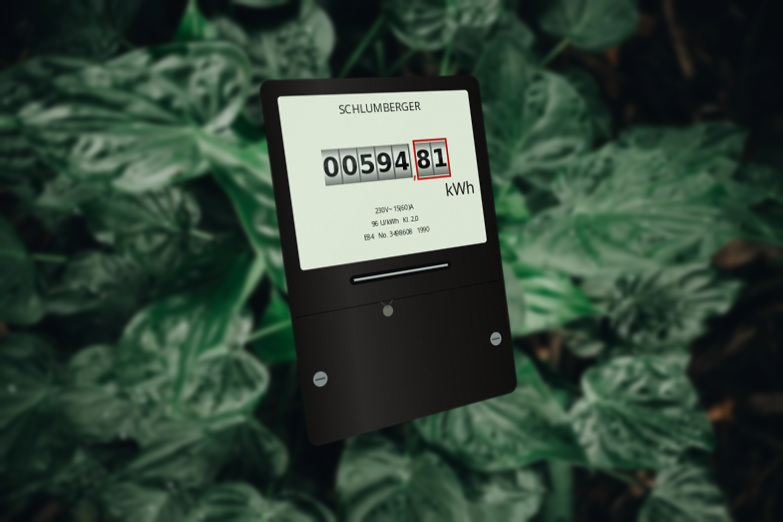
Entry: value=594.81 unit=kWh
